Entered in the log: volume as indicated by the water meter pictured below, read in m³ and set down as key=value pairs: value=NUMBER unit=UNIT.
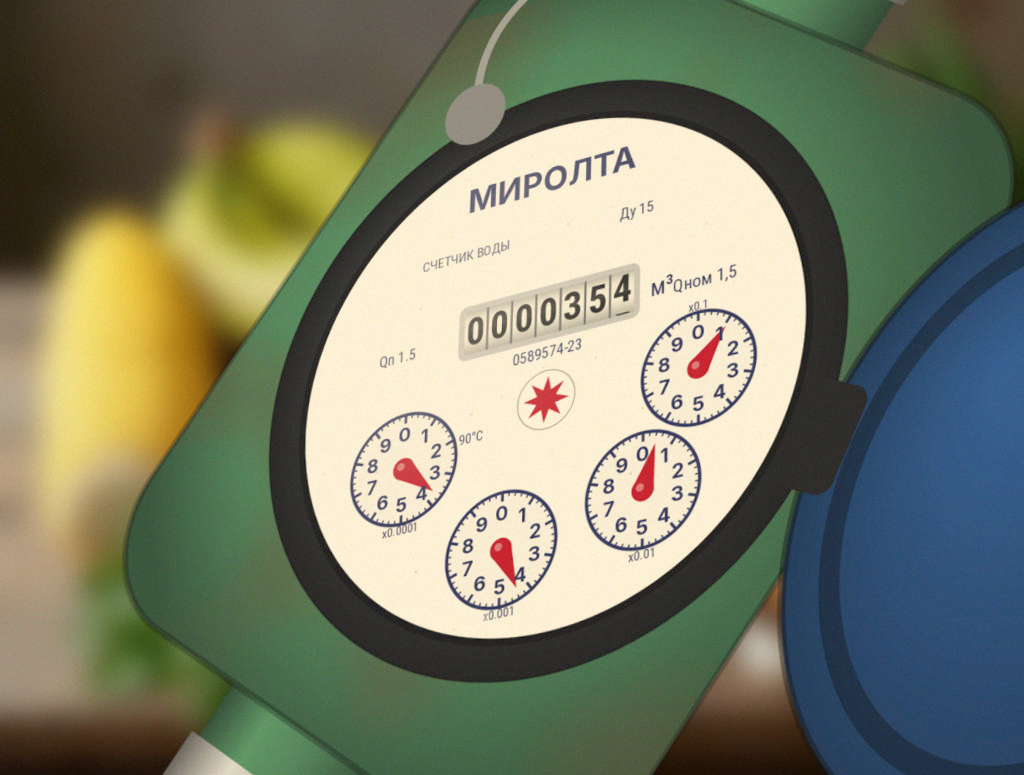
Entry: value=354.1043 unit=m³
